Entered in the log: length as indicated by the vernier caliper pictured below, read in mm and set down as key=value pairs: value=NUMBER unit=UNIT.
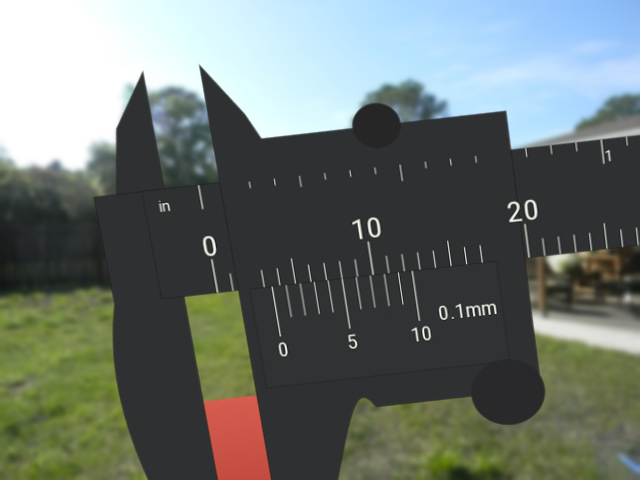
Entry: value=3.5 unit=mm
